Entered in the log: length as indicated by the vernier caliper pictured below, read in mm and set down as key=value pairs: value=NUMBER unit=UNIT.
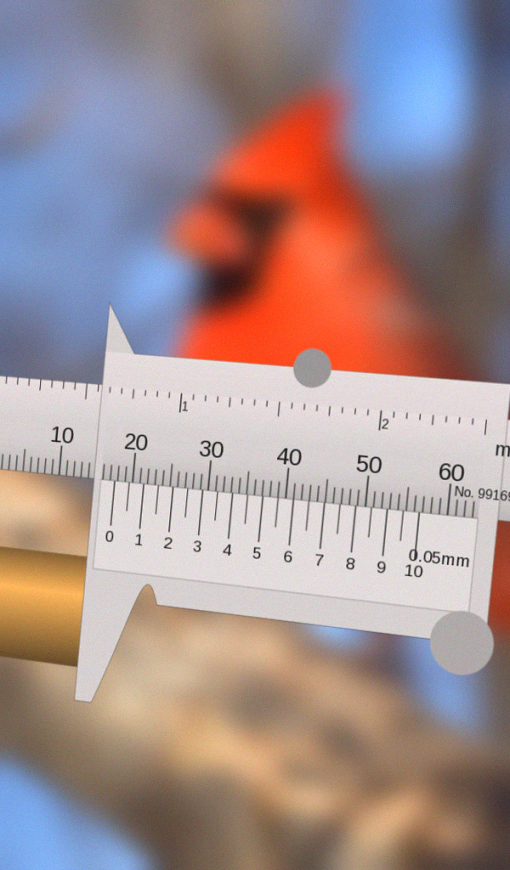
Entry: value=17.6 unit=mm
